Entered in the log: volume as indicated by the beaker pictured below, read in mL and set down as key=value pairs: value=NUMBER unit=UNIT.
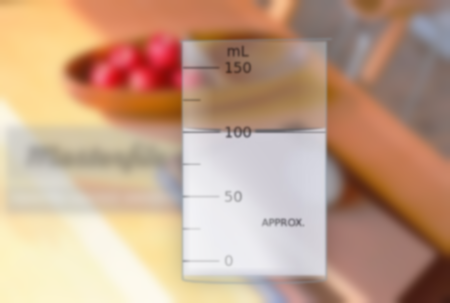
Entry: value=100 unit=mL
